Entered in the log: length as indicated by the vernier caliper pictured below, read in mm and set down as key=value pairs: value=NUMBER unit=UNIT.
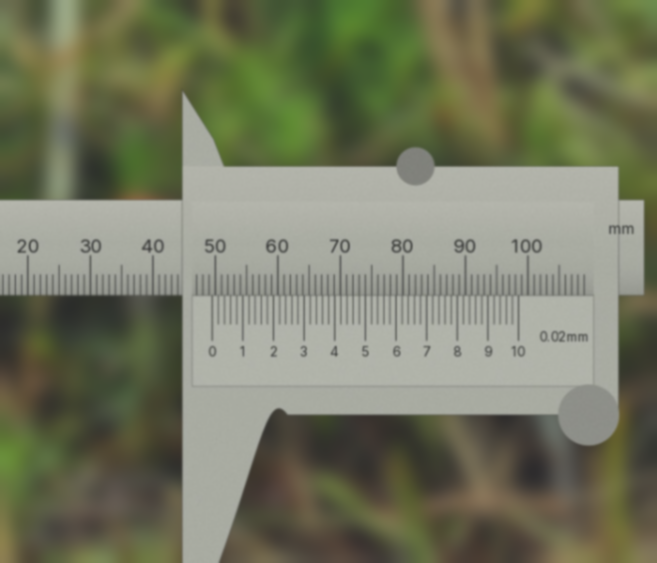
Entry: value=49.5 unit=mm
